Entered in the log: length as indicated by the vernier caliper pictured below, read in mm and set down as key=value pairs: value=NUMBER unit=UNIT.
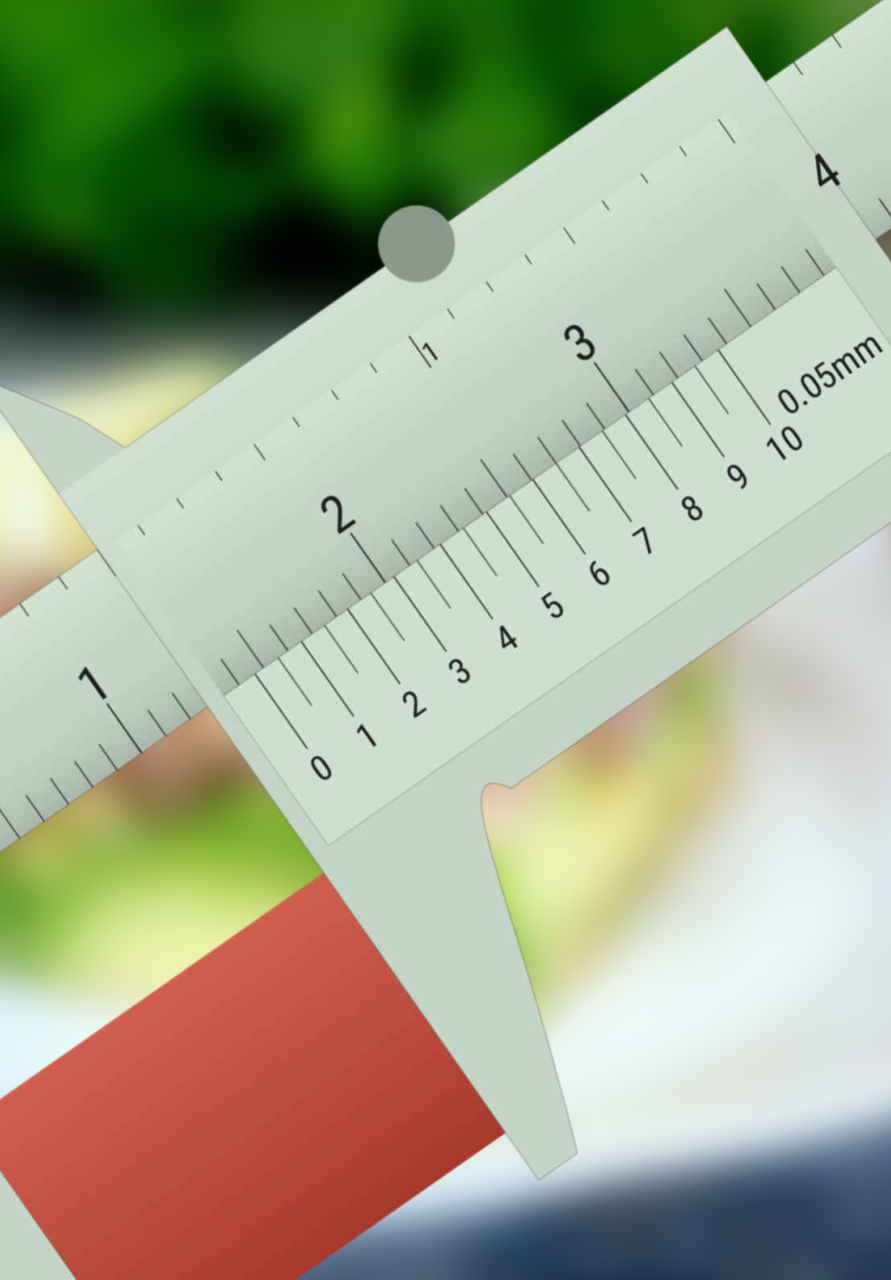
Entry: value=14.65 unit=mm
